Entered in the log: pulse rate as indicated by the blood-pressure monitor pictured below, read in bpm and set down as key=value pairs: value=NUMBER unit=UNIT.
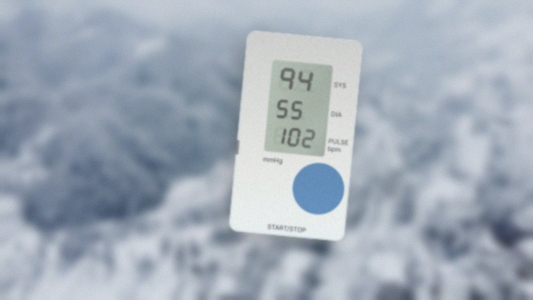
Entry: value=102 unit=bpm
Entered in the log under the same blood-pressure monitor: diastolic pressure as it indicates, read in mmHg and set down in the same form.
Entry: value=55 unit=mmHg
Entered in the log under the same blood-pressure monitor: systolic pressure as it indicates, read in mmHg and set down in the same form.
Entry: value=94 unit=mmHg
